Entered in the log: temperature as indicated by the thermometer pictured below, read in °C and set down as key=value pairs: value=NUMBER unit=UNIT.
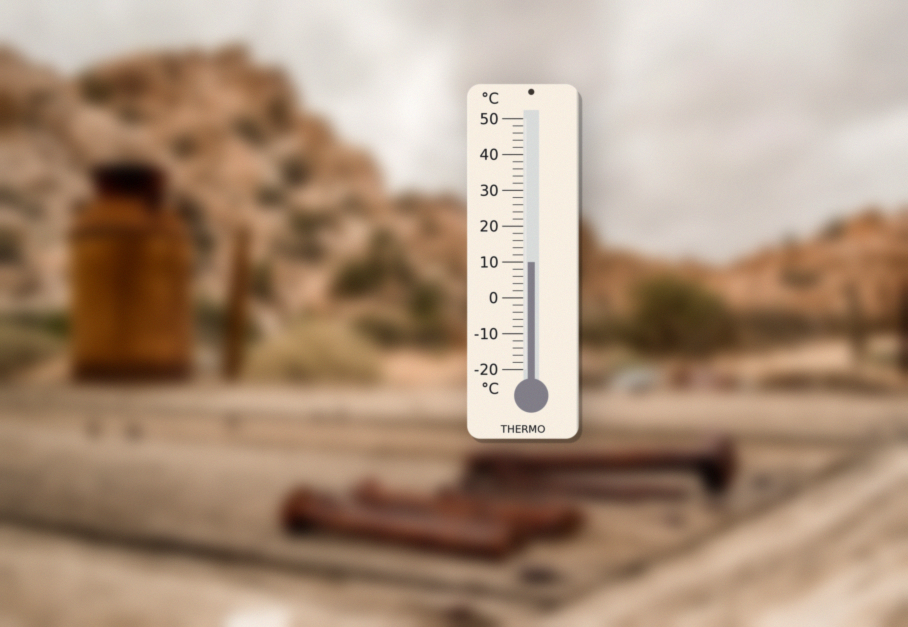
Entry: value=10 unit=°C
